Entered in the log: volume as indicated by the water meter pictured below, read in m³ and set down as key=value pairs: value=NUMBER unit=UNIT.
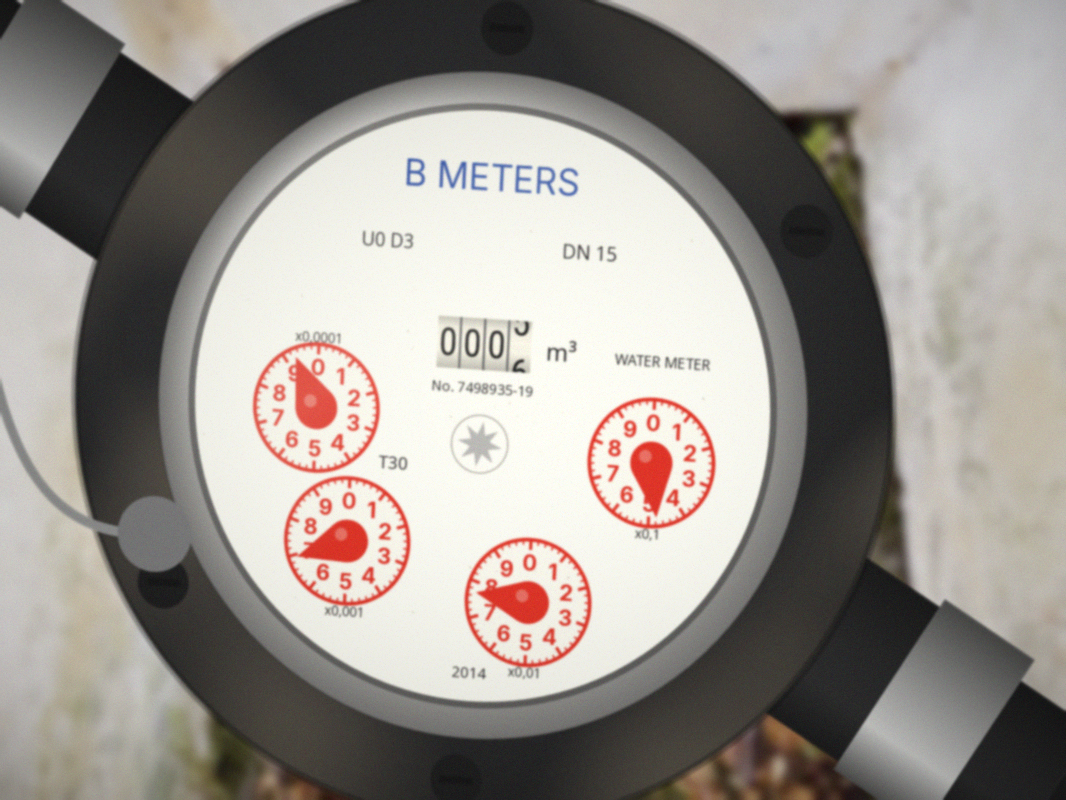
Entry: value=5.4769 unit=m³
